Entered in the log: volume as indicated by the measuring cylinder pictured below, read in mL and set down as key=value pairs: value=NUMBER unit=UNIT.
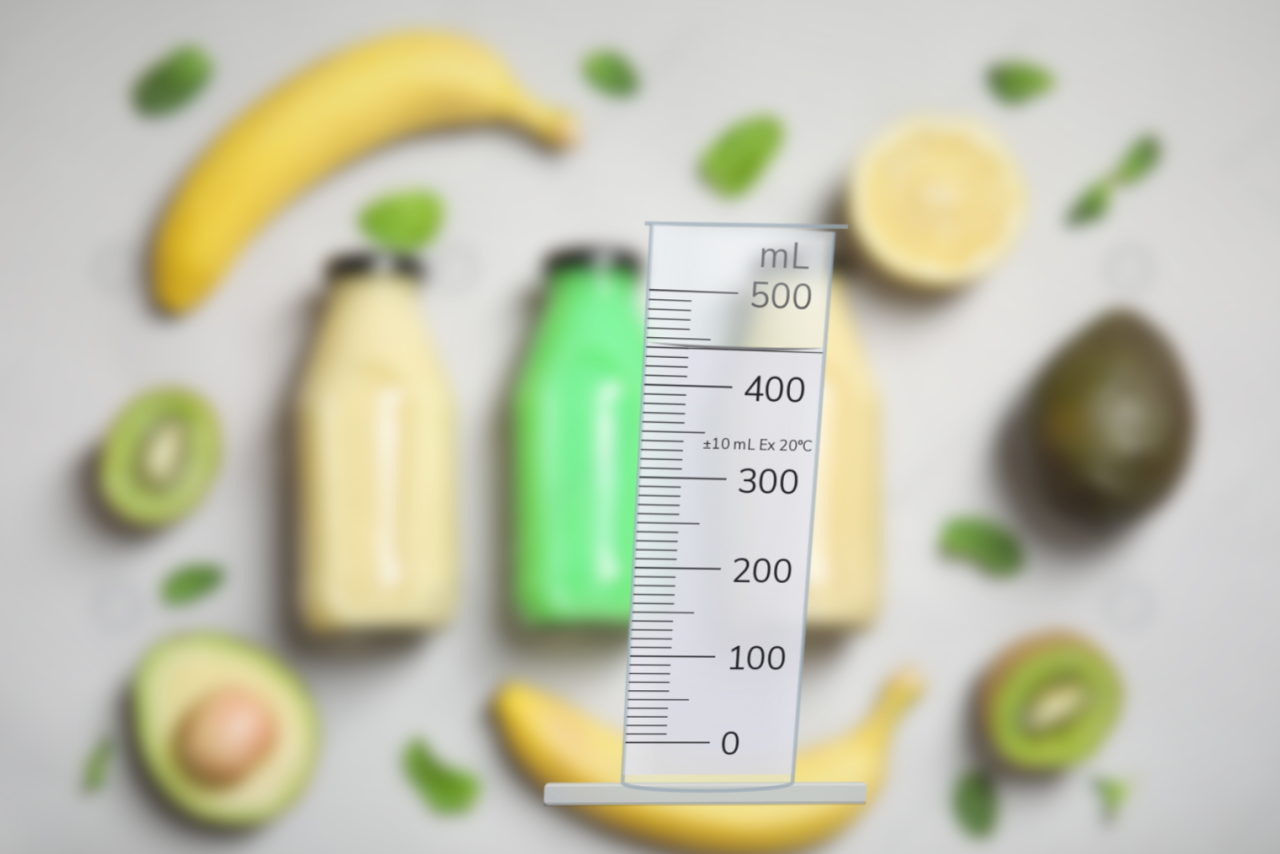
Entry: value=440 unit=mL
